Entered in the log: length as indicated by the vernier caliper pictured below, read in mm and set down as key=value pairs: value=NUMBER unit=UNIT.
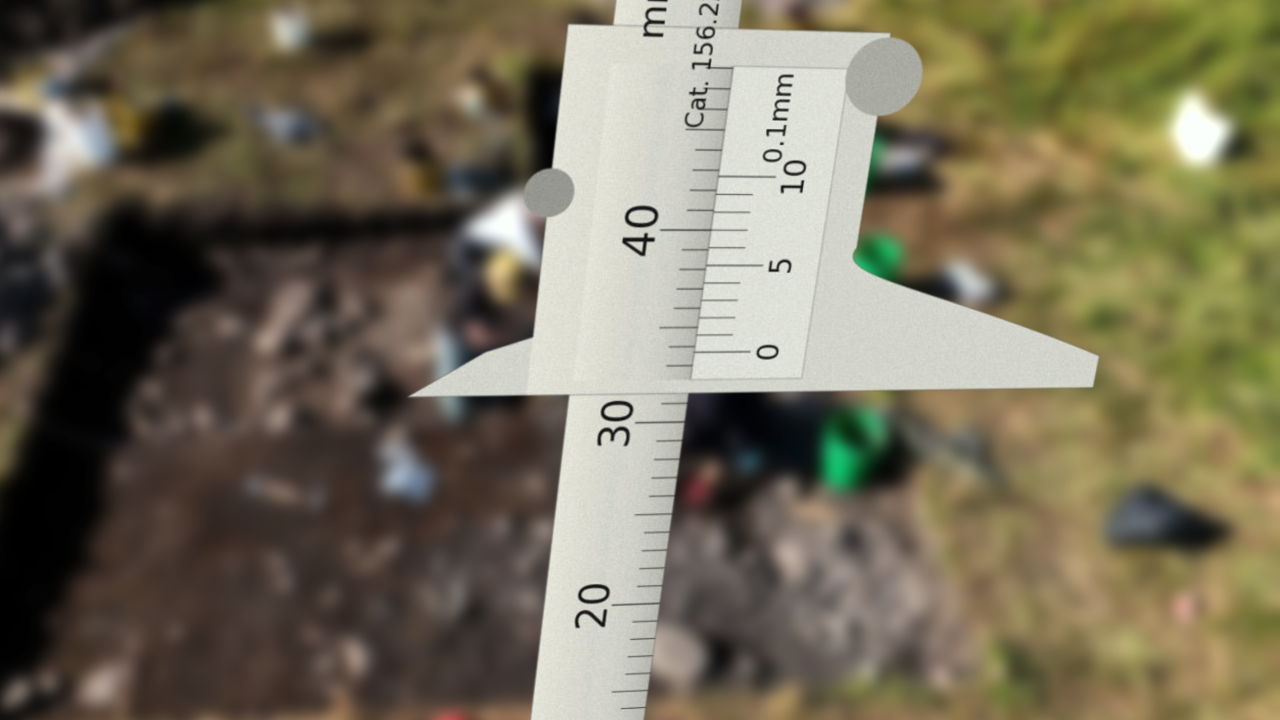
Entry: value=33.7 unit=mm
